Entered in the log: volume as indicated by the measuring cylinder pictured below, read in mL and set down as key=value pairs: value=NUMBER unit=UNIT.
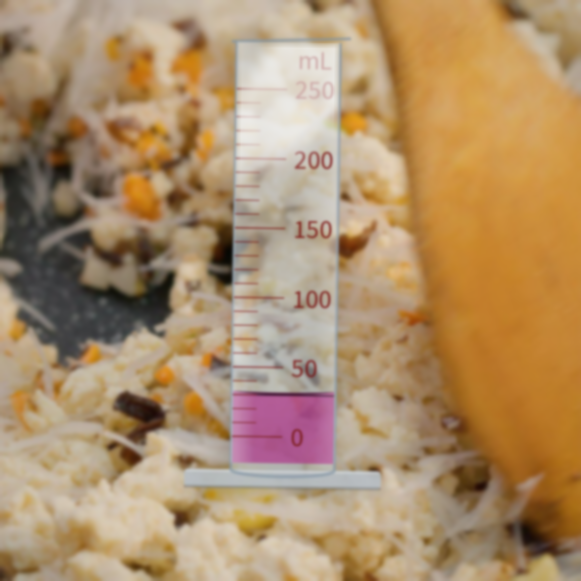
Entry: value=30 unit=mL
